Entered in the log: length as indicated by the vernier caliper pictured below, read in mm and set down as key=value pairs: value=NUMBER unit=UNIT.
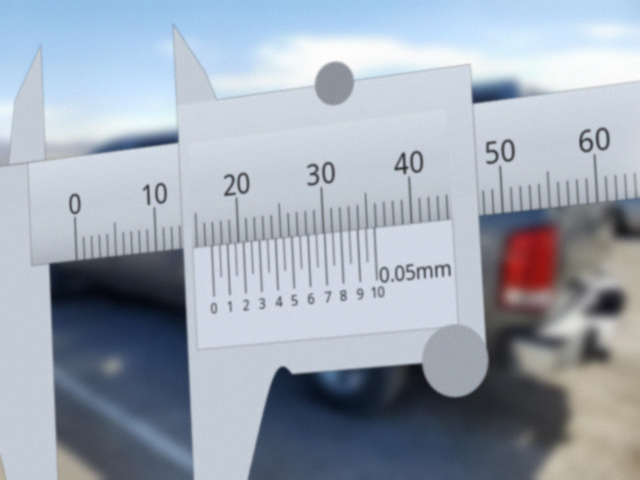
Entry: value=16.8 unit=mm
